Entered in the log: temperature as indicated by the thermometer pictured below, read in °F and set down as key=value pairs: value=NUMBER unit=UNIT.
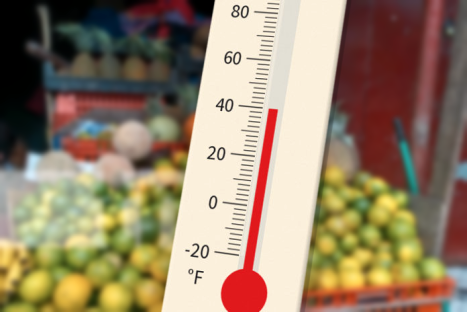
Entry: value=40 unit=°F
